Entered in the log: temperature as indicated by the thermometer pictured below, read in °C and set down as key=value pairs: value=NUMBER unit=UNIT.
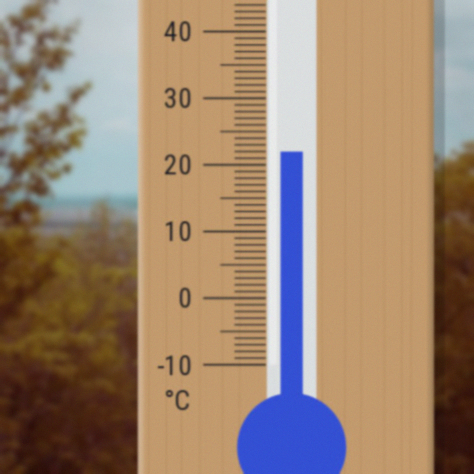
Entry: value=22 unit=°C
